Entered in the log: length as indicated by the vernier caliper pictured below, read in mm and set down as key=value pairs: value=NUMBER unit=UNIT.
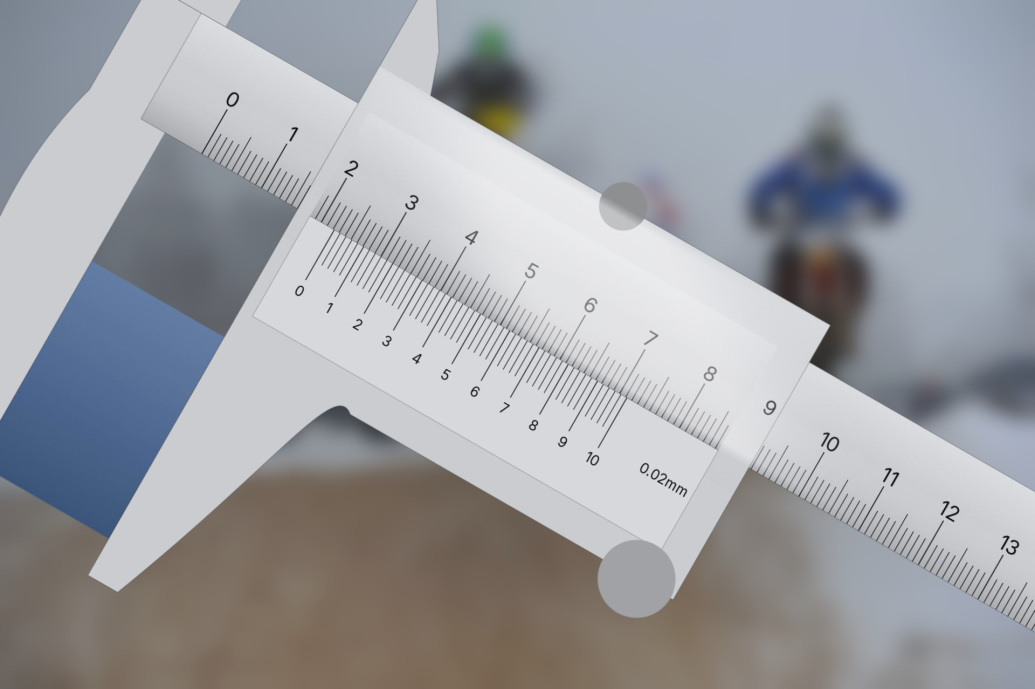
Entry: value=22.2 unit=mm
